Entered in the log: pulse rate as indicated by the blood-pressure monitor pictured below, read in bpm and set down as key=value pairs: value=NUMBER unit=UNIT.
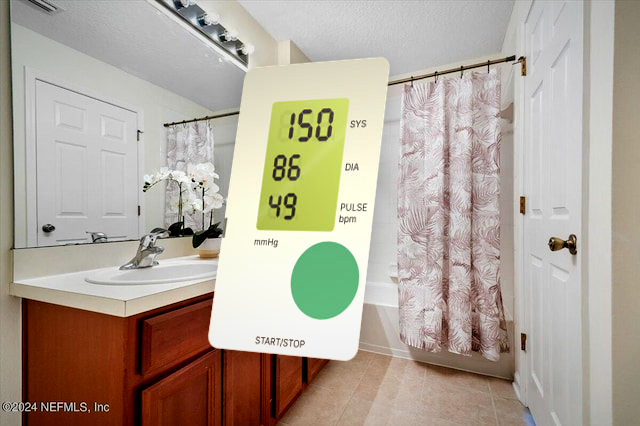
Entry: value=49 unit=bpm
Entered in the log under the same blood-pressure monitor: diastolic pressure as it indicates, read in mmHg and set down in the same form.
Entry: value=86 unit=mmHg
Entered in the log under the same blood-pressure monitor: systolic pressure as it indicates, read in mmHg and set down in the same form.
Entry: value=150 unit=mmHg
